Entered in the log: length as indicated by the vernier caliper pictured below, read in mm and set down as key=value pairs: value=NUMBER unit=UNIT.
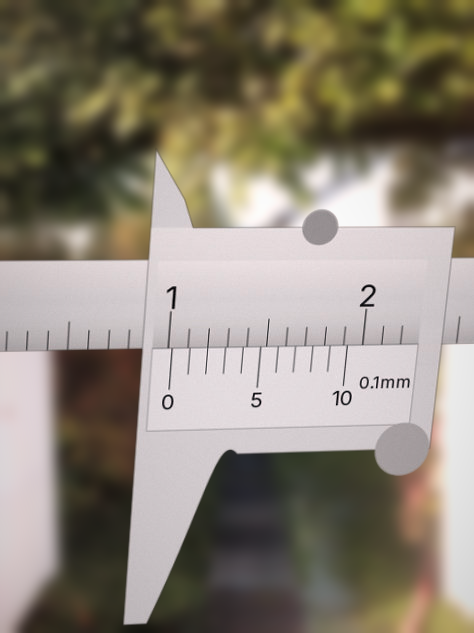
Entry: value=10.2 unit=mm
